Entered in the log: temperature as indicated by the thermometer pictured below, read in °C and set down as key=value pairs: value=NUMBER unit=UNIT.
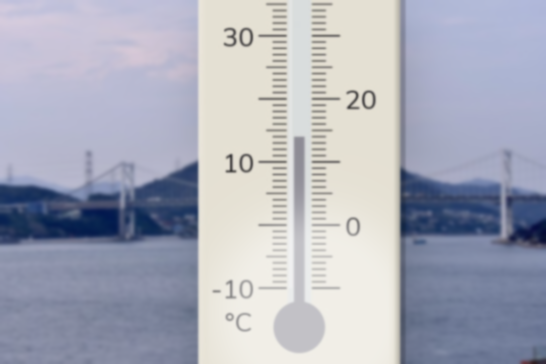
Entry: value=14 unit=°C
